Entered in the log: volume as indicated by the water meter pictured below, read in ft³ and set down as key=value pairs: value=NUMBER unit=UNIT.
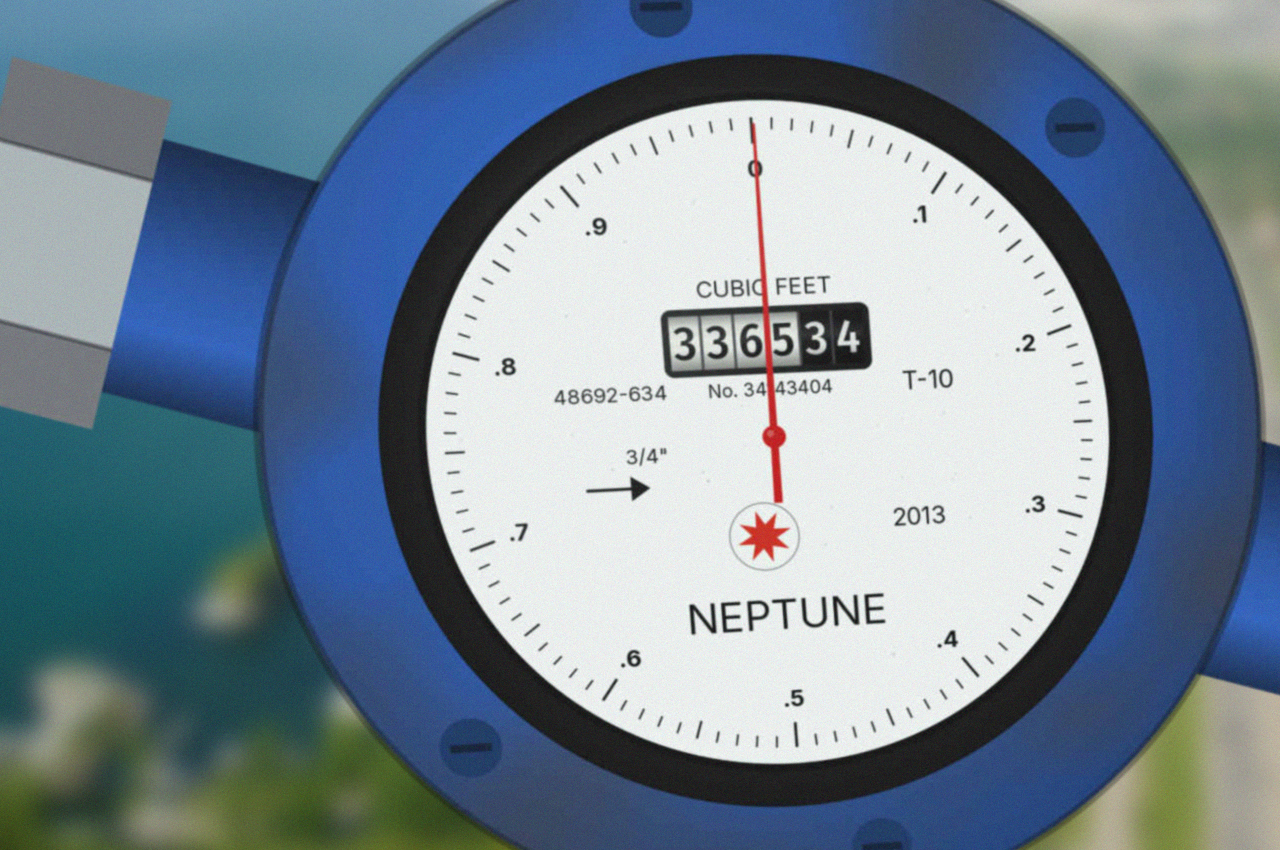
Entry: value=336534.00 unit=ft³
